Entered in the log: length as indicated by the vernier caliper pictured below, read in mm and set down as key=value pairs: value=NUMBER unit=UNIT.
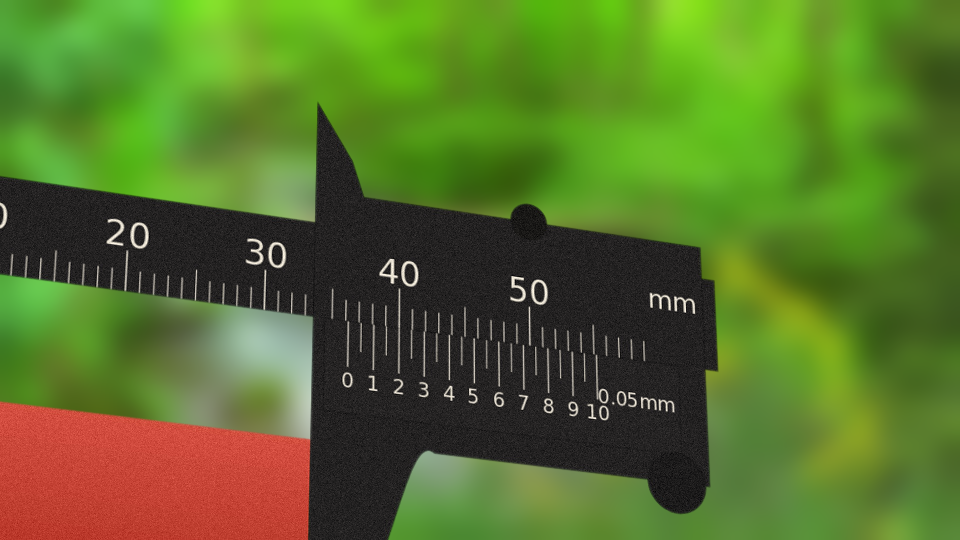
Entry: value=36.2 unit=mm
